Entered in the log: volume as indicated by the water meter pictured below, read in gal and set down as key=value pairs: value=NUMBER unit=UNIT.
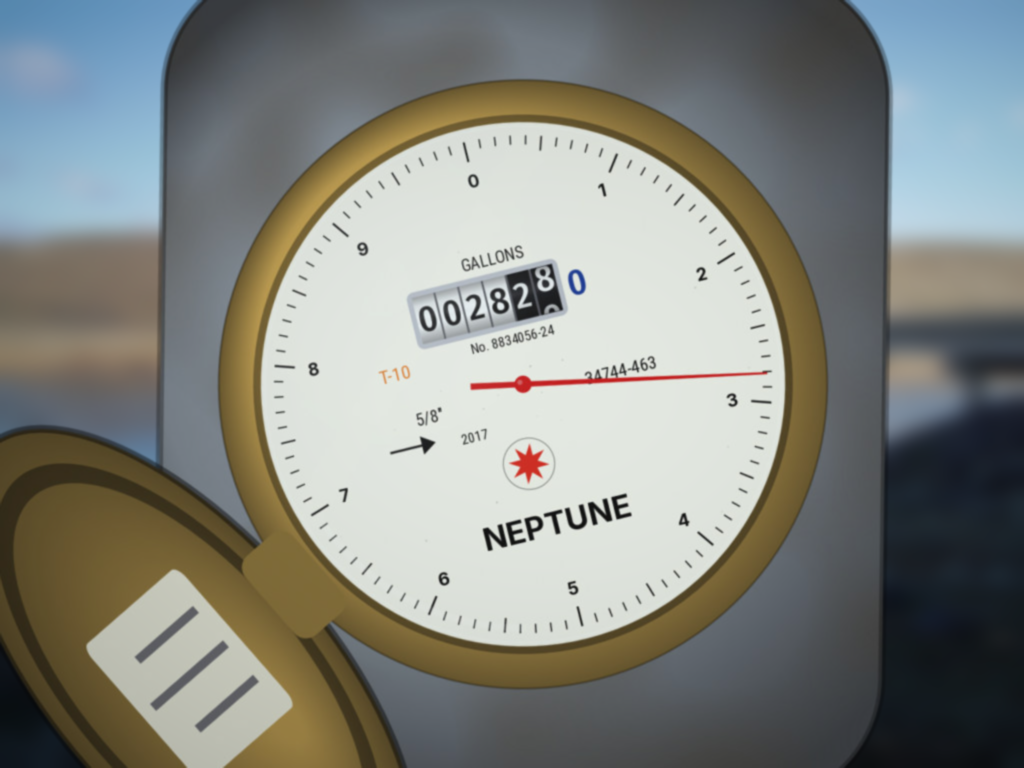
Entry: value=28282.8 unit=gal
